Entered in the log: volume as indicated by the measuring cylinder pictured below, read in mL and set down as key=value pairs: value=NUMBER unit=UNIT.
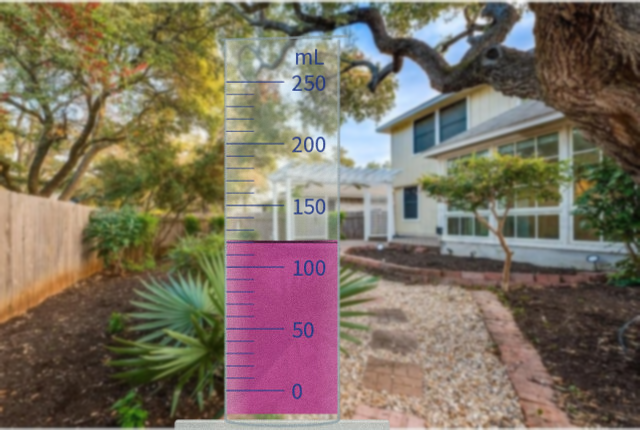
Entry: value=120 unit=mL
